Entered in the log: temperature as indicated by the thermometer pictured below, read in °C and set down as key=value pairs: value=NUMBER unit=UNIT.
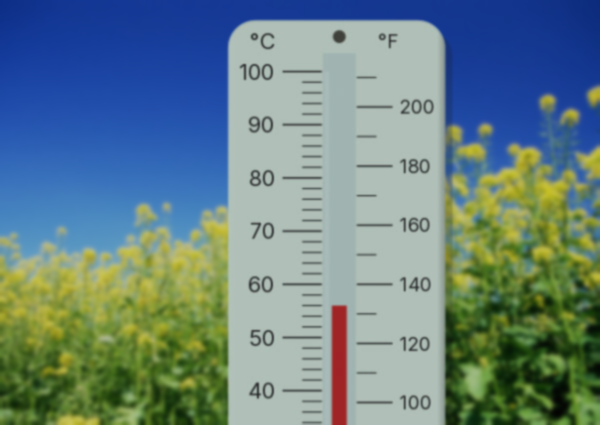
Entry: value=56 unit=°C
